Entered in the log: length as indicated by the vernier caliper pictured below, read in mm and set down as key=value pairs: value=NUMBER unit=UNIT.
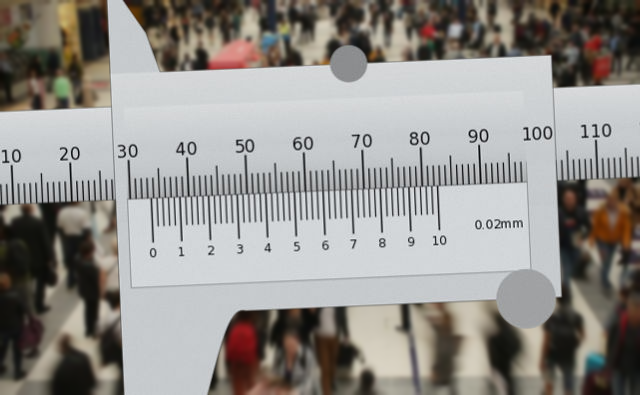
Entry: value=33.6 unit=mm
